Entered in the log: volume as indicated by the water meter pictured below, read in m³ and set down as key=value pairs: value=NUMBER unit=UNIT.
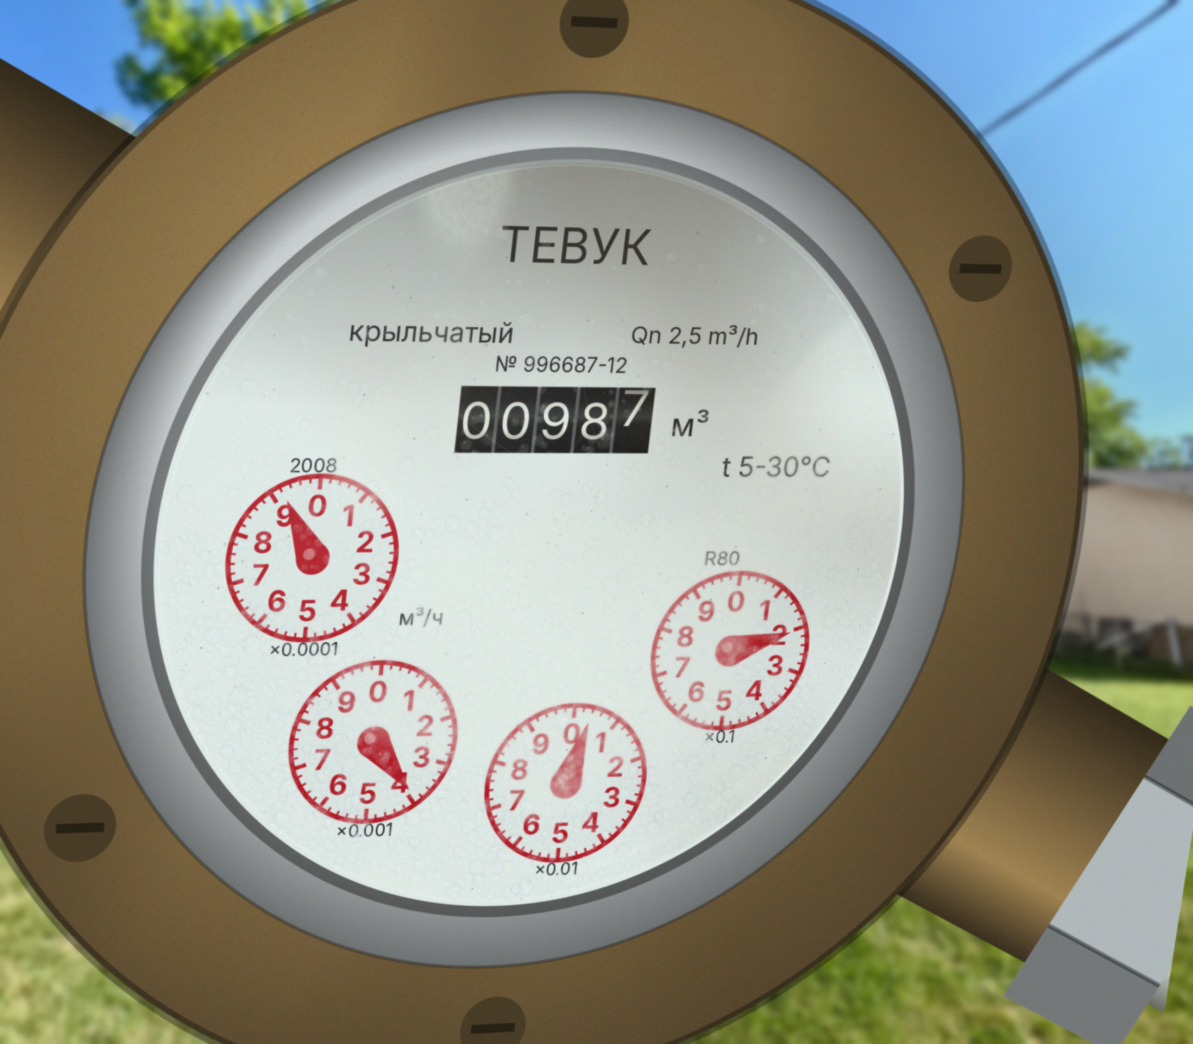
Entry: value=987.2039 unit=m³
